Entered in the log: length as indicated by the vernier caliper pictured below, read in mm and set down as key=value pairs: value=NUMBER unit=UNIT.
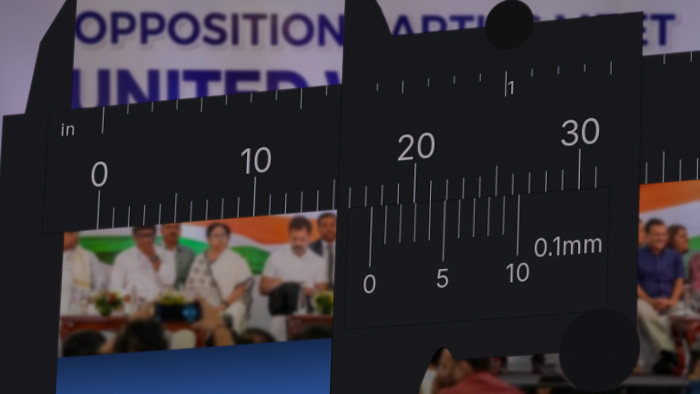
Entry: value=17.4 unit=mm
